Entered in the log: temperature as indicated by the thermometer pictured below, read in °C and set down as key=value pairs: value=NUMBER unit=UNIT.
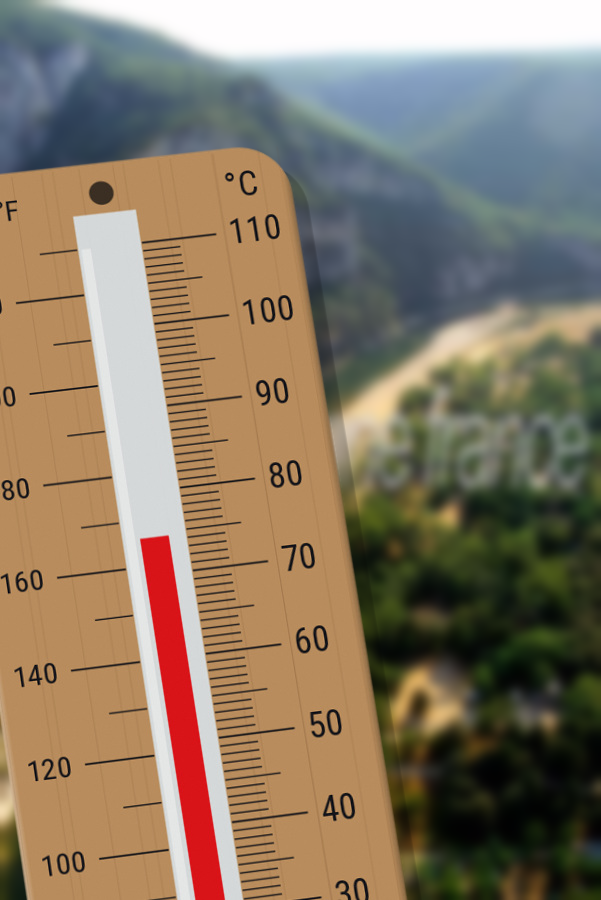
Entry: value=74.5 unit=°C
